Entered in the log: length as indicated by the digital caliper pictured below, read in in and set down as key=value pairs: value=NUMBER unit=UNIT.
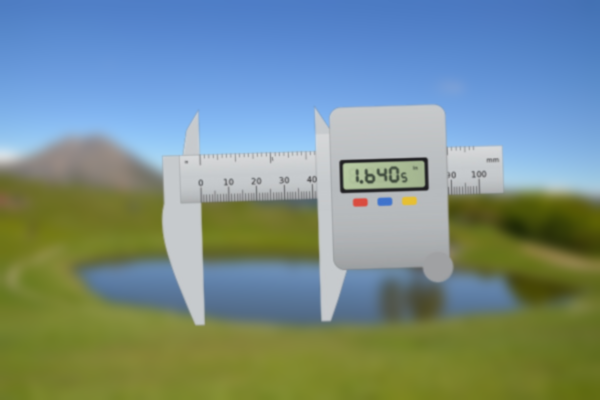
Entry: value=1.6405 unit=in
